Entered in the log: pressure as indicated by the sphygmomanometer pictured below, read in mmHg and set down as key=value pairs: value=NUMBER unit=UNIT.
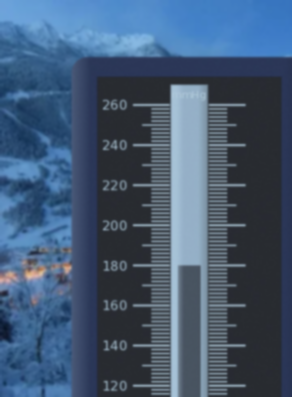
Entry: value=180 unit=mmHg
